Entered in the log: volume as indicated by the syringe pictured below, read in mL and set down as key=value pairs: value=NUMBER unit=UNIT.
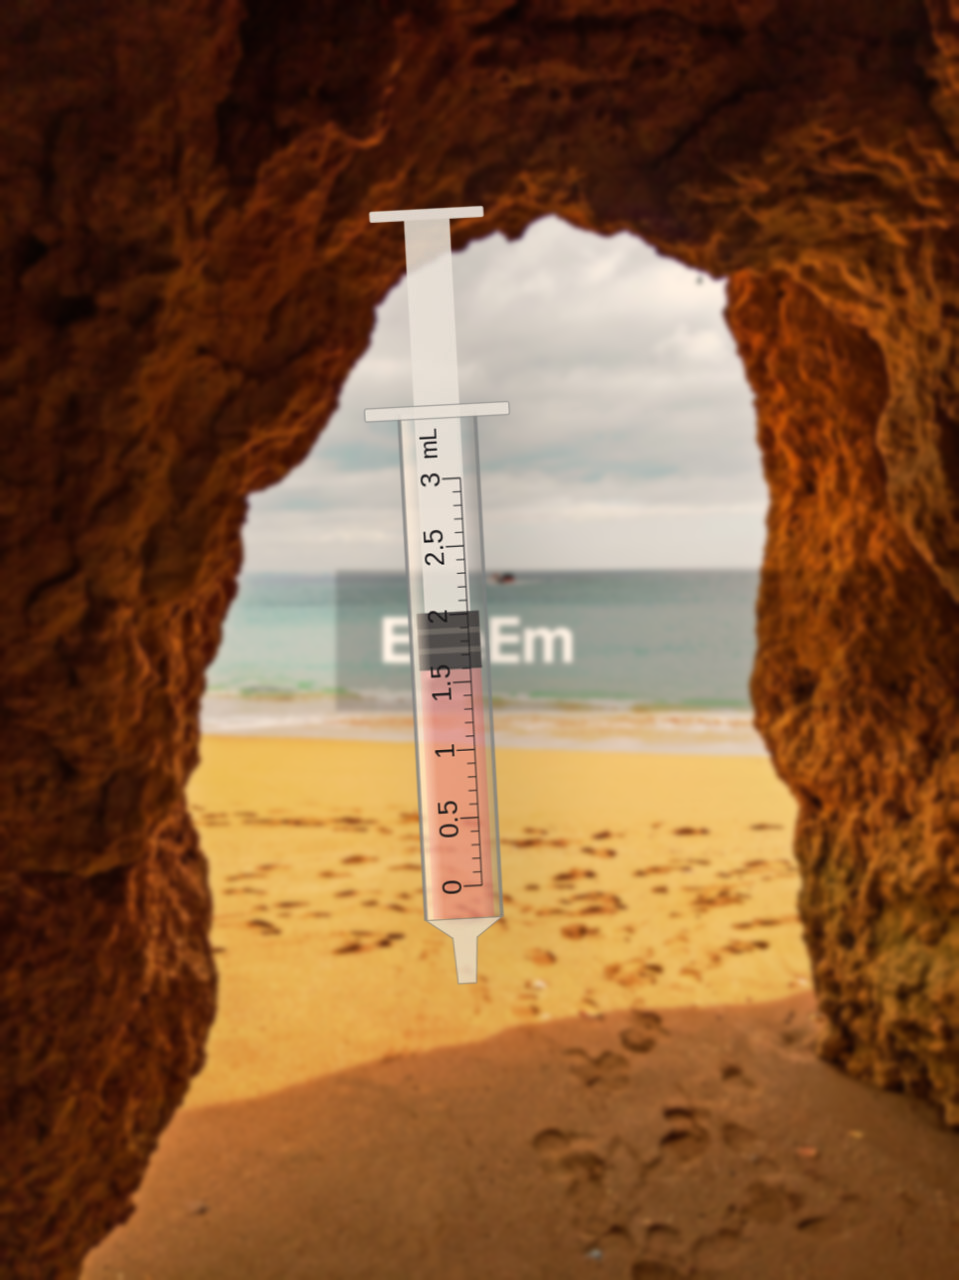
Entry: value=1.6 unit=mL
